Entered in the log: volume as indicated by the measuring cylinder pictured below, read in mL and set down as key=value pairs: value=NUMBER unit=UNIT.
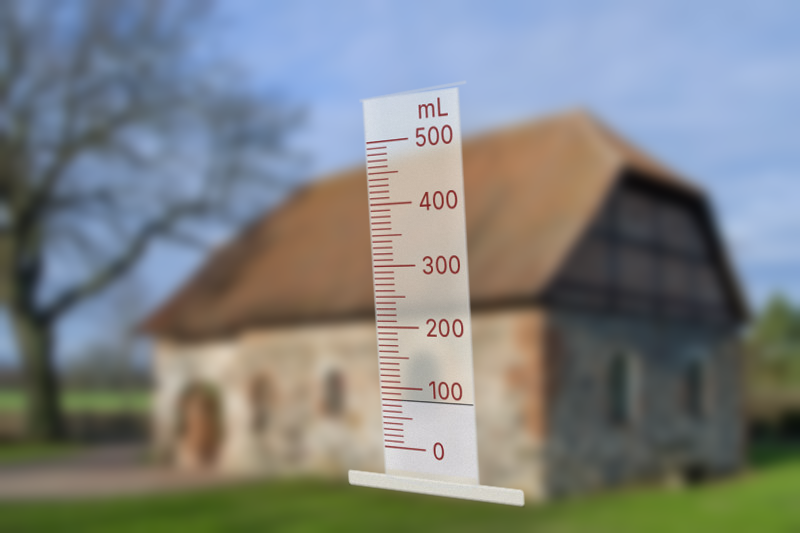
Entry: value=80 unit=mL
